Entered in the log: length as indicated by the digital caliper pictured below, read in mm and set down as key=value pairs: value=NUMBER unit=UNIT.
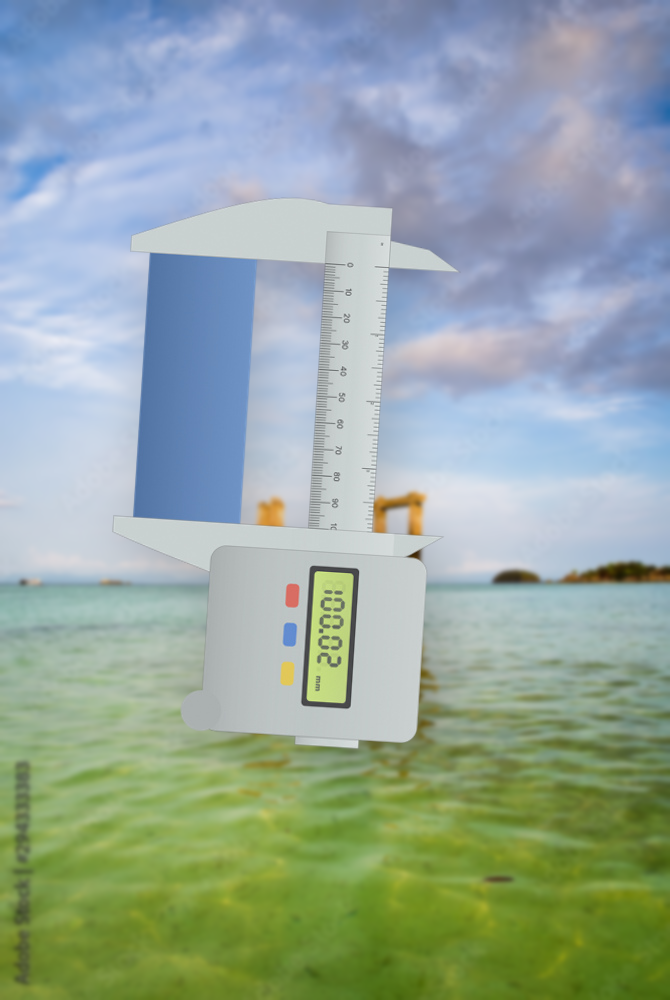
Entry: value=100.02 unit=mm
